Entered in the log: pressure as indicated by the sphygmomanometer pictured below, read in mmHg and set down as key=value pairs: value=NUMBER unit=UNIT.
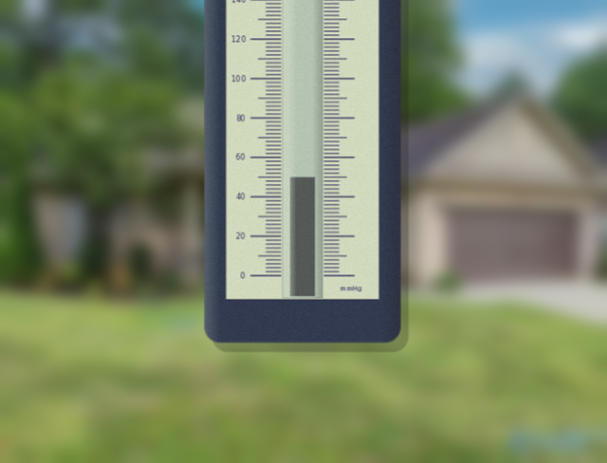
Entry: value=50 unit=mmHg
